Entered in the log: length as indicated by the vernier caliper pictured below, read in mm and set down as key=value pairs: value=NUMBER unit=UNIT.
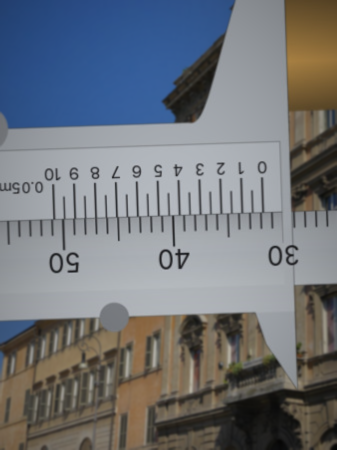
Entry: value=31.8 unit=mm
